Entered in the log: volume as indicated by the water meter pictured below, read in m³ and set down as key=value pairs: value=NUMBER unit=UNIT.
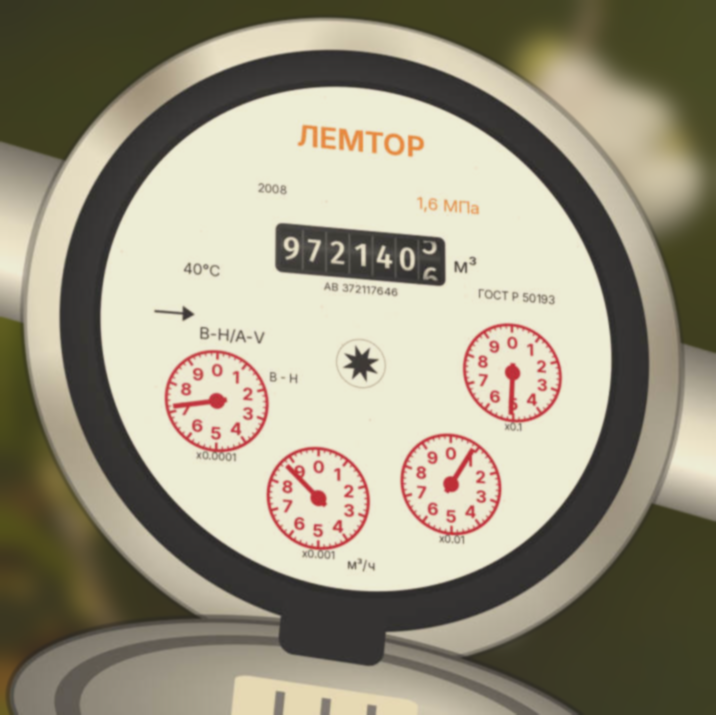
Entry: value=9721405.5087 unit=m³
